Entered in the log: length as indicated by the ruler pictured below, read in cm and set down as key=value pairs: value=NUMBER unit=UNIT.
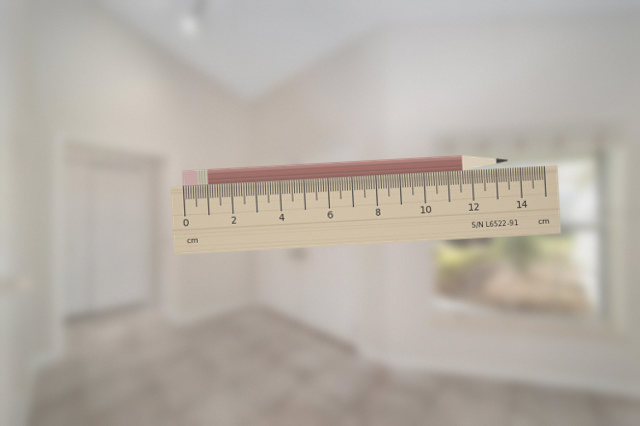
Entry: value=13.5 unit=cm
